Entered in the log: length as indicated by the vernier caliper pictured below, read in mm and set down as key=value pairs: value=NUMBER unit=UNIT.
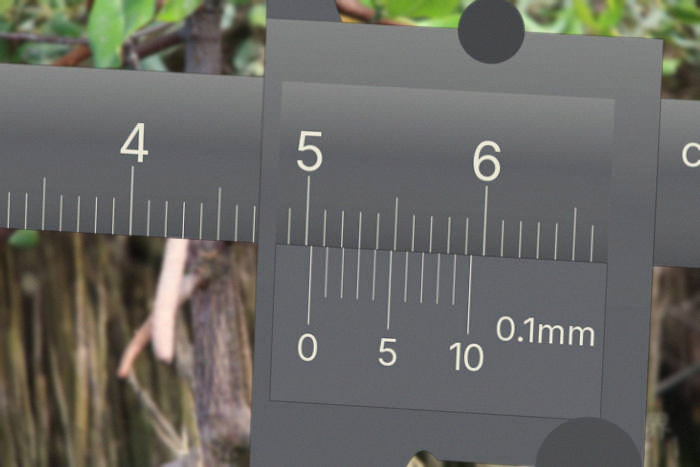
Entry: value=50.3 unit=mm
